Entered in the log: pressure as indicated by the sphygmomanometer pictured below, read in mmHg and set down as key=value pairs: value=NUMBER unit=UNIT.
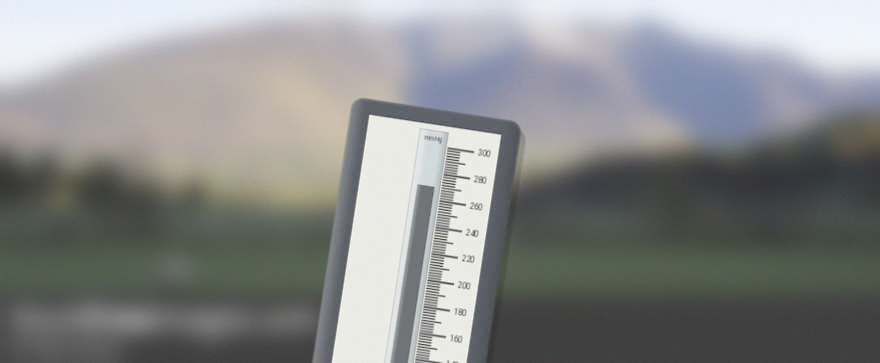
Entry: value=270 unit=mmHg
